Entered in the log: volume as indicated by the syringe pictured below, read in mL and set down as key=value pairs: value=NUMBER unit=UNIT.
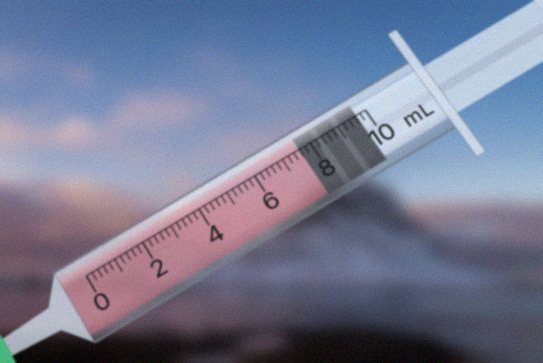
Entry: value=7.6 unit=mL
